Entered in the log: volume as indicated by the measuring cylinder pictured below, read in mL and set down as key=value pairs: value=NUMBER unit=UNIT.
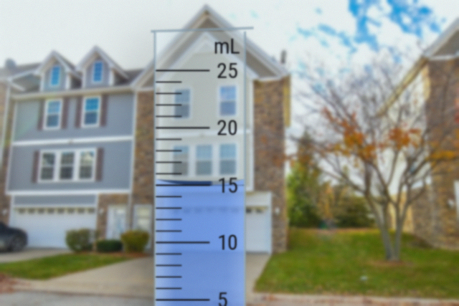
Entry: value=15 unit=mL
